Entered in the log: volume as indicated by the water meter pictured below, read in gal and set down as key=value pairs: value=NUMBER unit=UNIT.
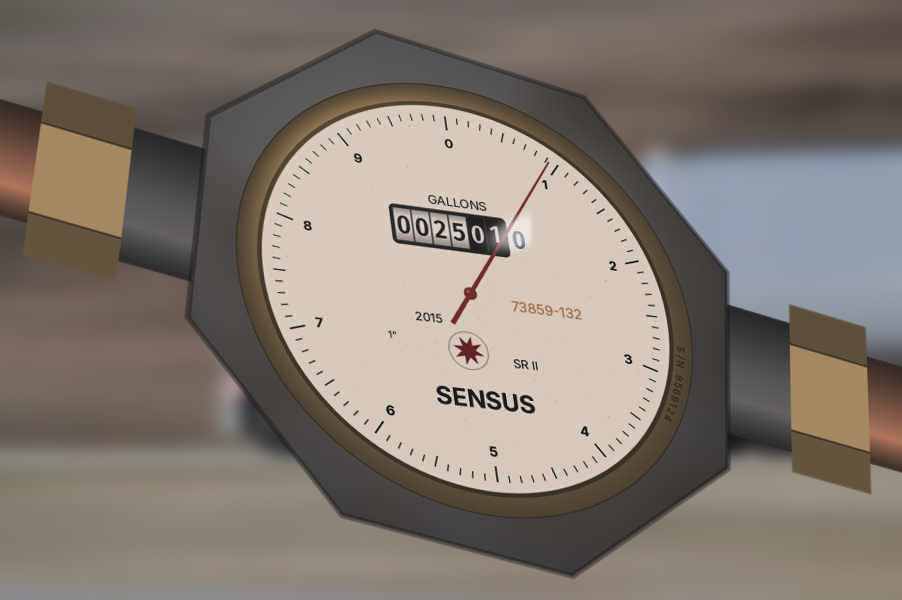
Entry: value=25010.9 unit=gal
